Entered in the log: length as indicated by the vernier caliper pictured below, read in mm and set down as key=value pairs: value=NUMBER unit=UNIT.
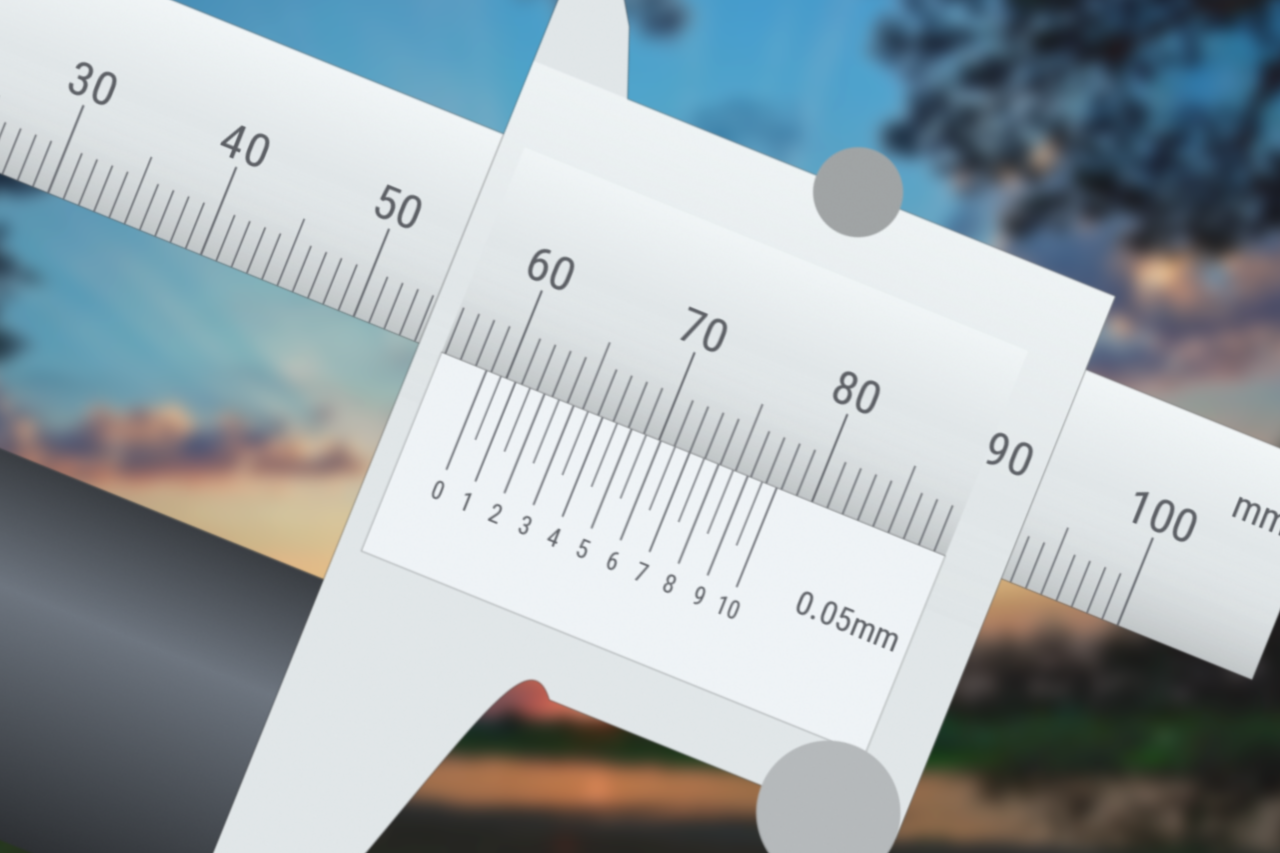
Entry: value=58.7 unit=mm
